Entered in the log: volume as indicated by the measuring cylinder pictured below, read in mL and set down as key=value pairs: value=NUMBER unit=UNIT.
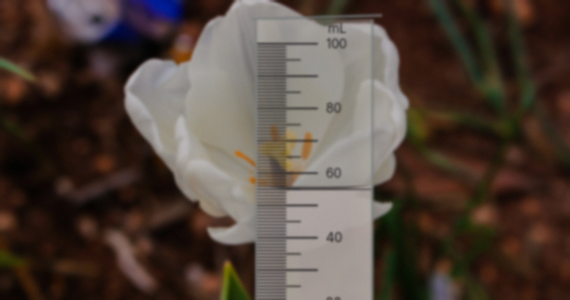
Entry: value=55 unit=mL
